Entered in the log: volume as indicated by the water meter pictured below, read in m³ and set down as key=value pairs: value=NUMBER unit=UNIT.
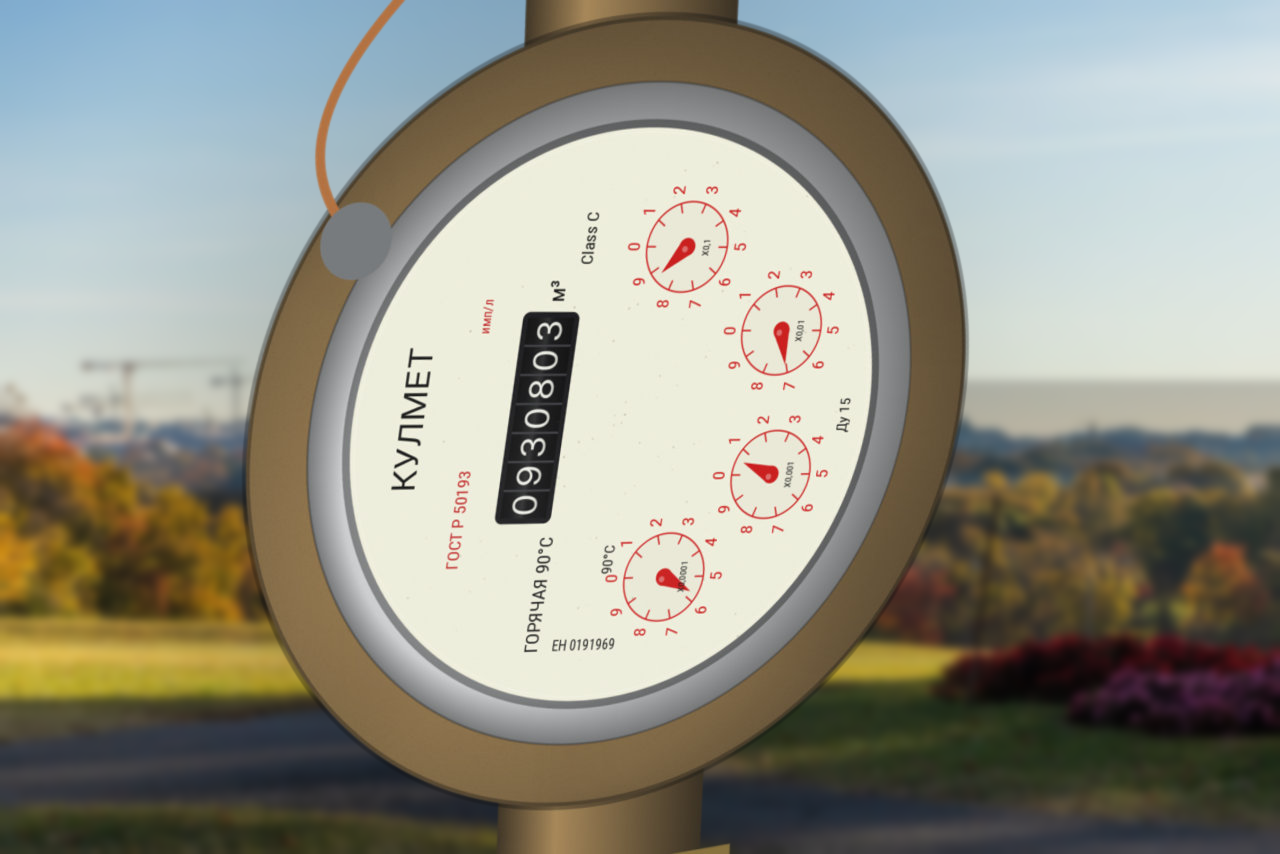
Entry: value=930803.8705 unit=m³
